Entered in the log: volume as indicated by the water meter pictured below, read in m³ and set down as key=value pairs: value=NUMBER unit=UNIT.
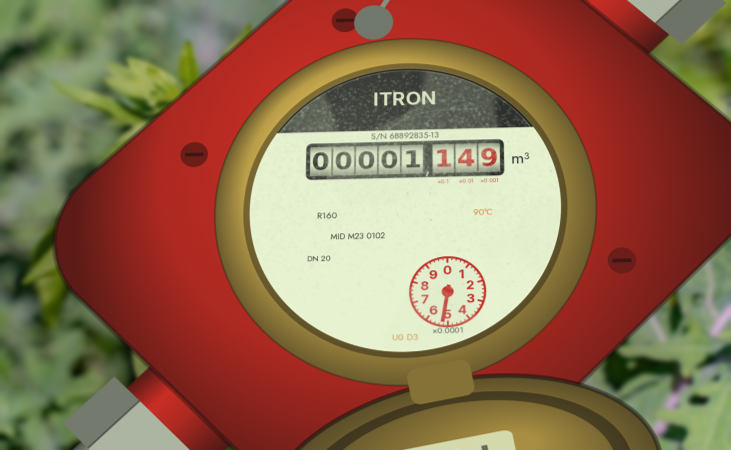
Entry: value=1.1495 unit=m³
